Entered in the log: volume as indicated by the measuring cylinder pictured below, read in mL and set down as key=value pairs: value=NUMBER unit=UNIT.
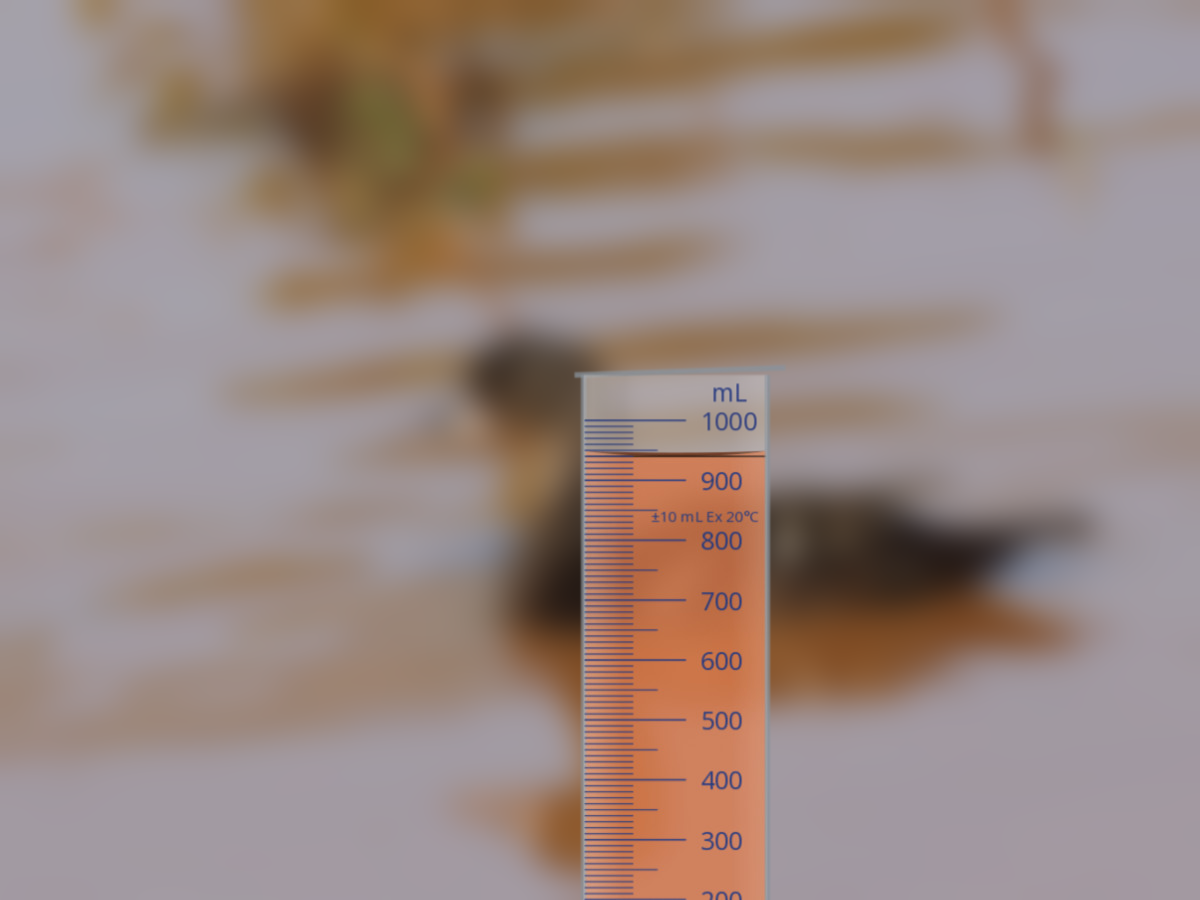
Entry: value=940 unit=mL
